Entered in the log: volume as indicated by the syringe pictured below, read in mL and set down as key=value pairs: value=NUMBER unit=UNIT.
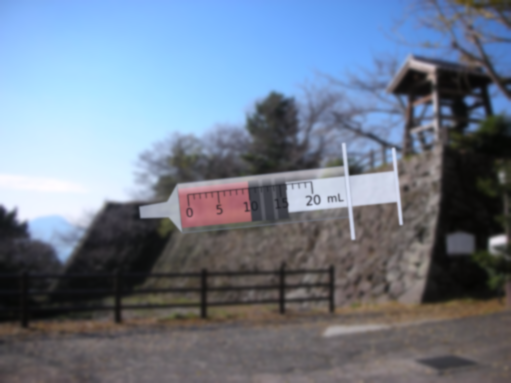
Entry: value=10 unit=mL
